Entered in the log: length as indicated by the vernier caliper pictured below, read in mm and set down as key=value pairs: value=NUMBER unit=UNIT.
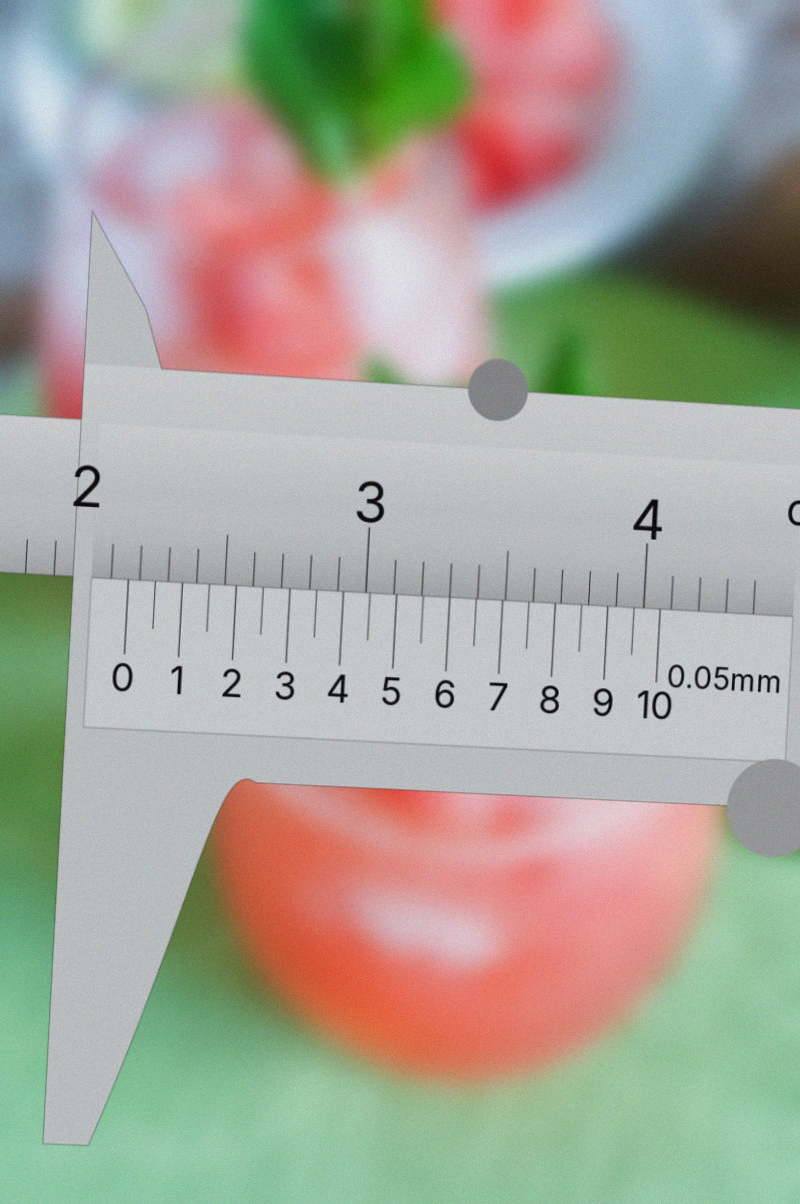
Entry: value=21.60 unit=mm
